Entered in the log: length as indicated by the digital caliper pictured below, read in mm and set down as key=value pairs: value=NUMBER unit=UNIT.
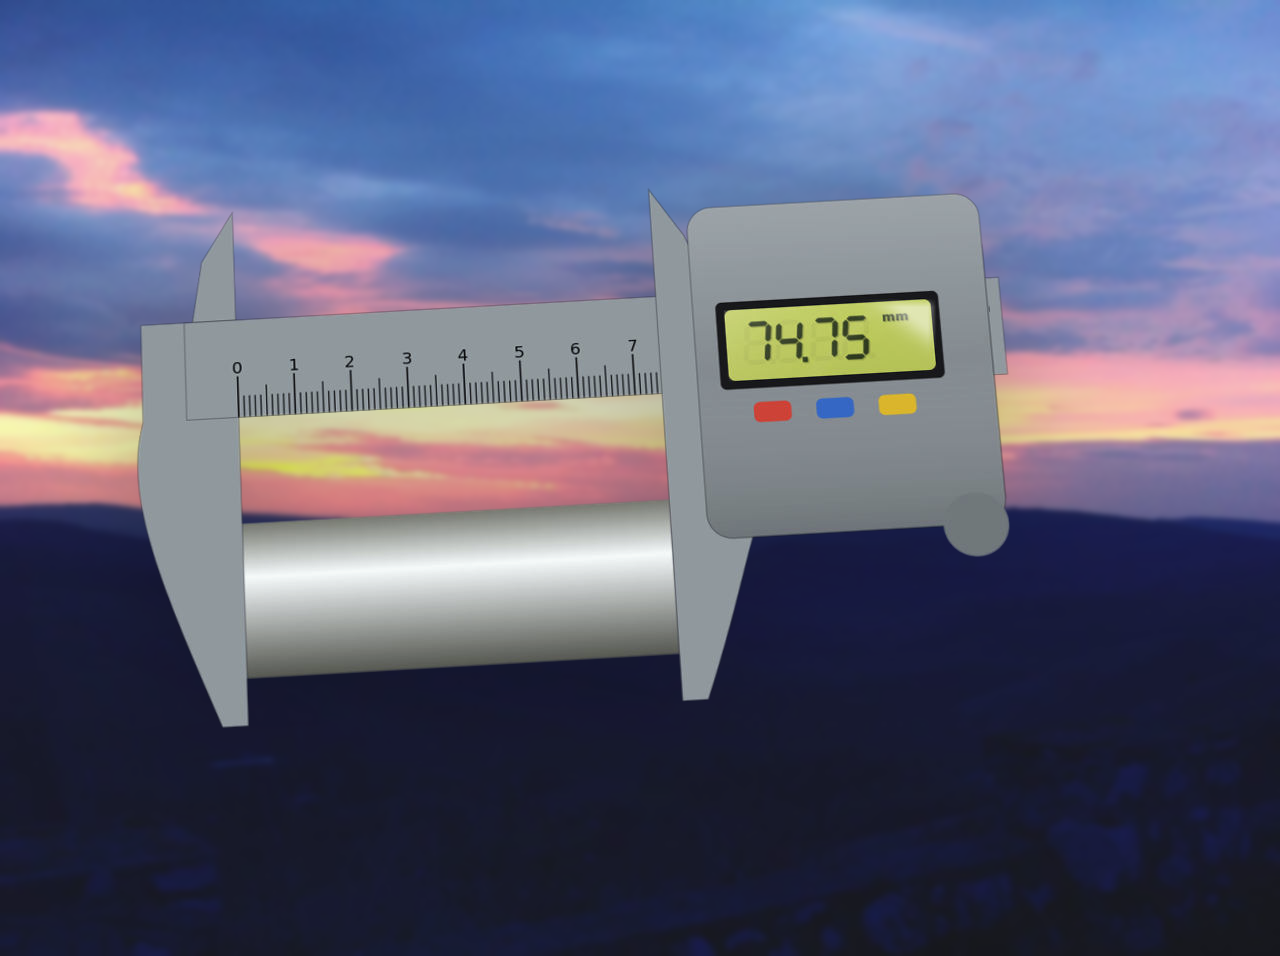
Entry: value=74.75 unit=mm
